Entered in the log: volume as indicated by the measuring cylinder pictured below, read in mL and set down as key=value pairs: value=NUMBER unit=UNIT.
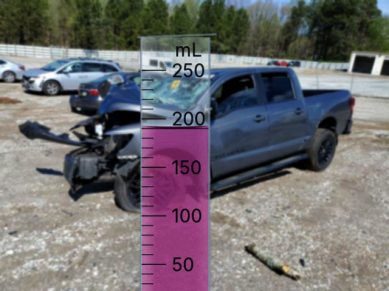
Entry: value=190 unit=mL
